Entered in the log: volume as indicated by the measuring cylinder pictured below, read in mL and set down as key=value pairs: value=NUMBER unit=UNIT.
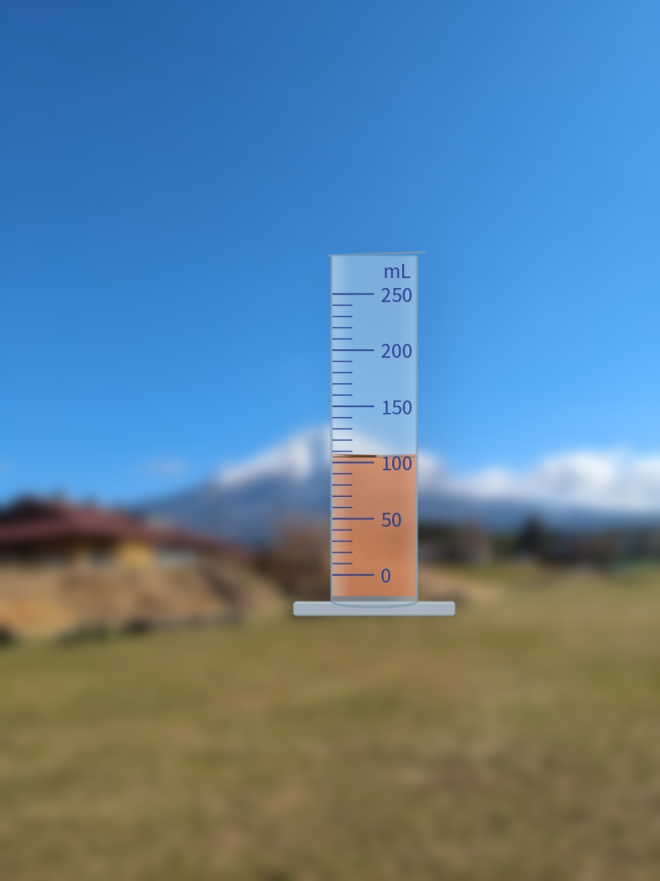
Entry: value=105 unit=mL
